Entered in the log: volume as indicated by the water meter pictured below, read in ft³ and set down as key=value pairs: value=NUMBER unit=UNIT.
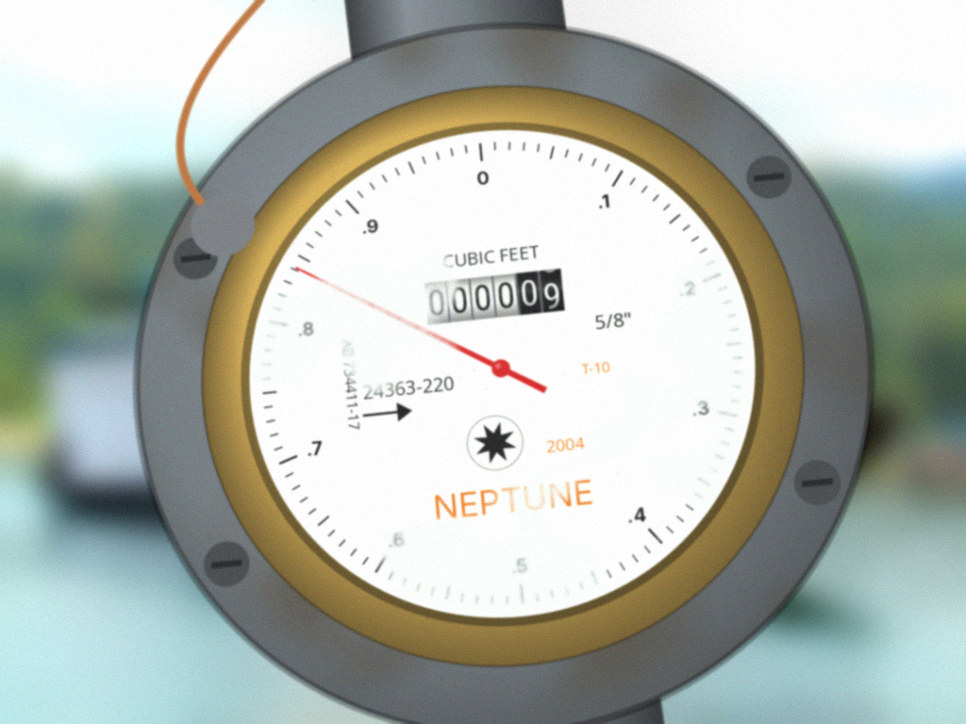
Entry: value=8.84 unit=ft³
